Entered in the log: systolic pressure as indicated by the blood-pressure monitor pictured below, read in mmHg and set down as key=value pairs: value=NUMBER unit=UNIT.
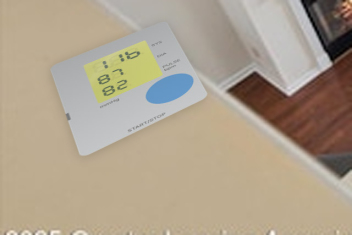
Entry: value=116 unit=mmHg
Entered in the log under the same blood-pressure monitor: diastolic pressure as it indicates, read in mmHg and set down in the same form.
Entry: value=87 unit=mmHg
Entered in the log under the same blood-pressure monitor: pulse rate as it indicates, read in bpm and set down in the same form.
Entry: value=82 unit=bpm
